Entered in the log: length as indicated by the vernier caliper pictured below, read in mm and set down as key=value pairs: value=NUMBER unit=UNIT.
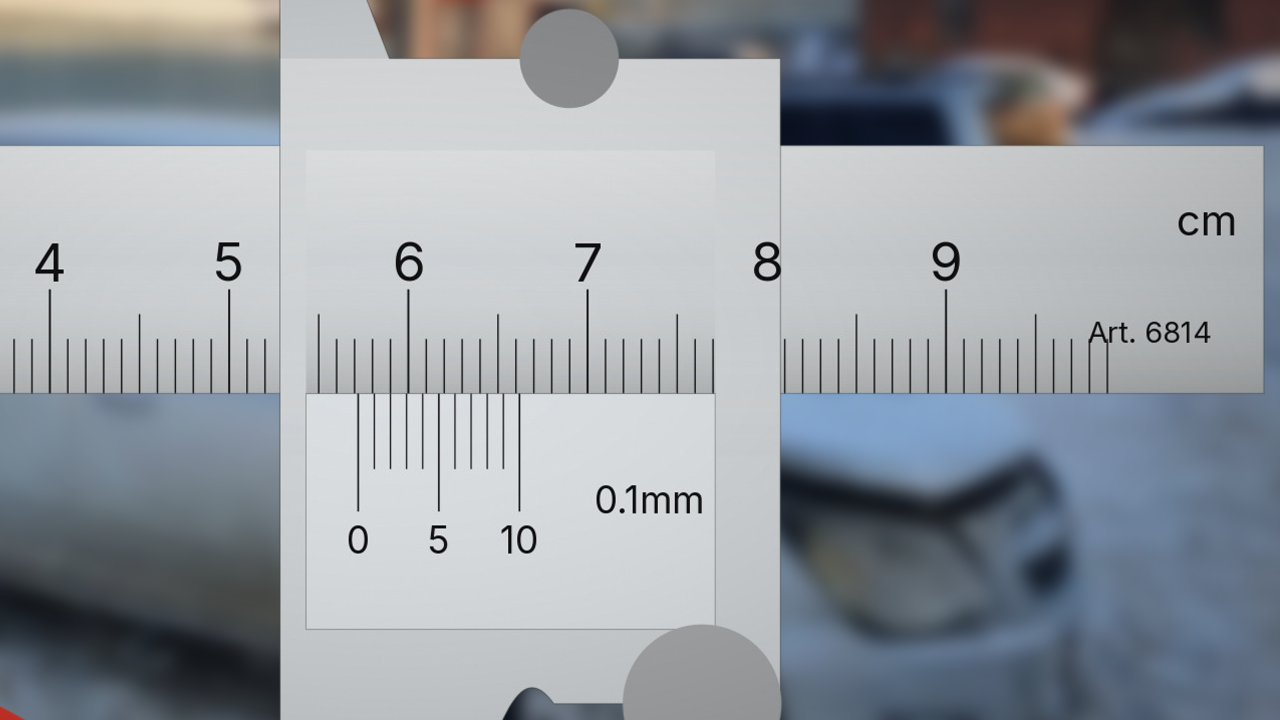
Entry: value=57.2 unit=mm
